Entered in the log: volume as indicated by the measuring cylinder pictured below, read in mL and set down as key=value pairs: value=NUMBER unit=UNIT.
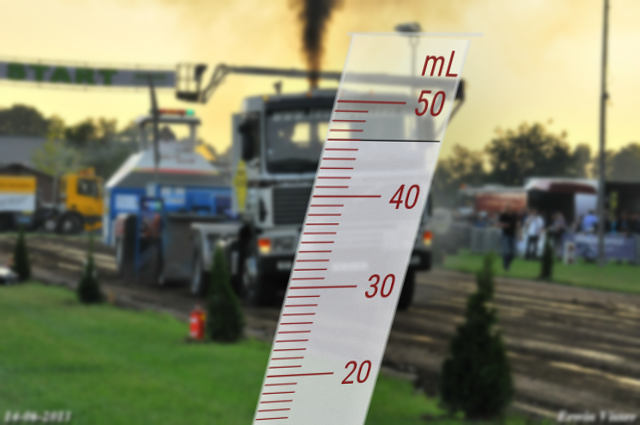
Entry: value=46 unit=mL
